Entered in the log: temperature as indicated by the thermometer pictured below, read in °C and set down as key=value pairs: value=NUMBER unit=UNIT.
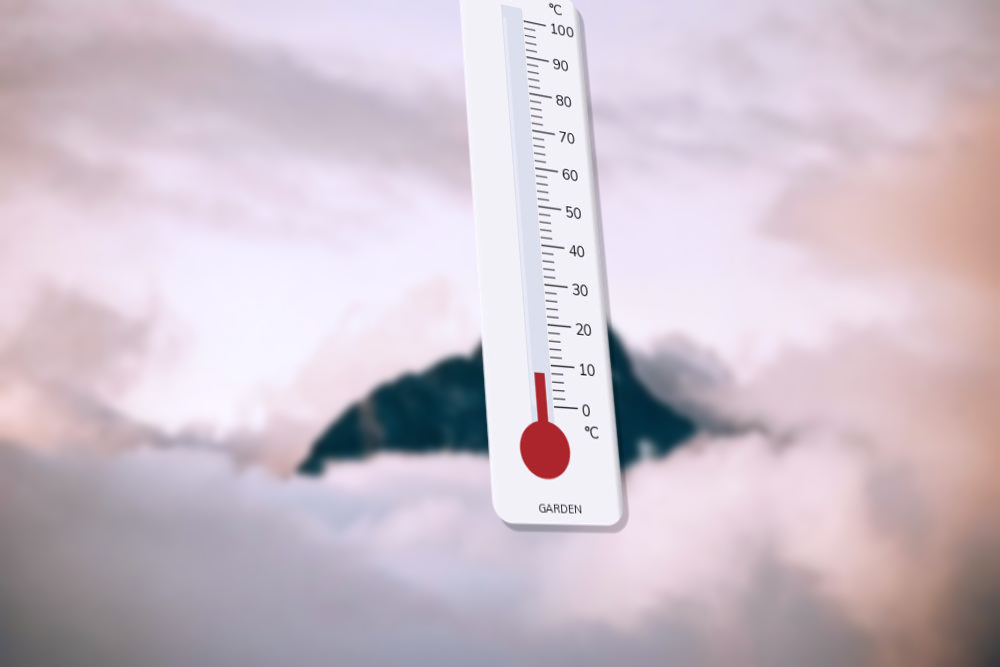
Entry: value=8 unit=°C
